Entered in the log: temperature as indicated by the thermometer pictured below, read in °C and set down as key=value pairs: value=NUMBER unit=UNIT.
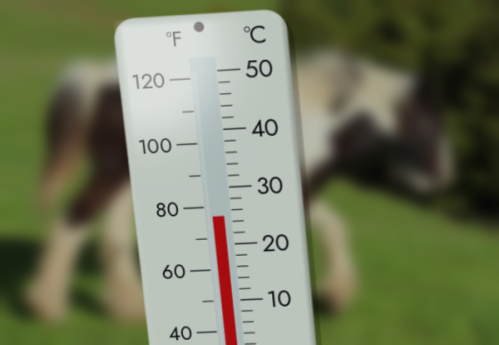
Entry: value=25 unit=°C
